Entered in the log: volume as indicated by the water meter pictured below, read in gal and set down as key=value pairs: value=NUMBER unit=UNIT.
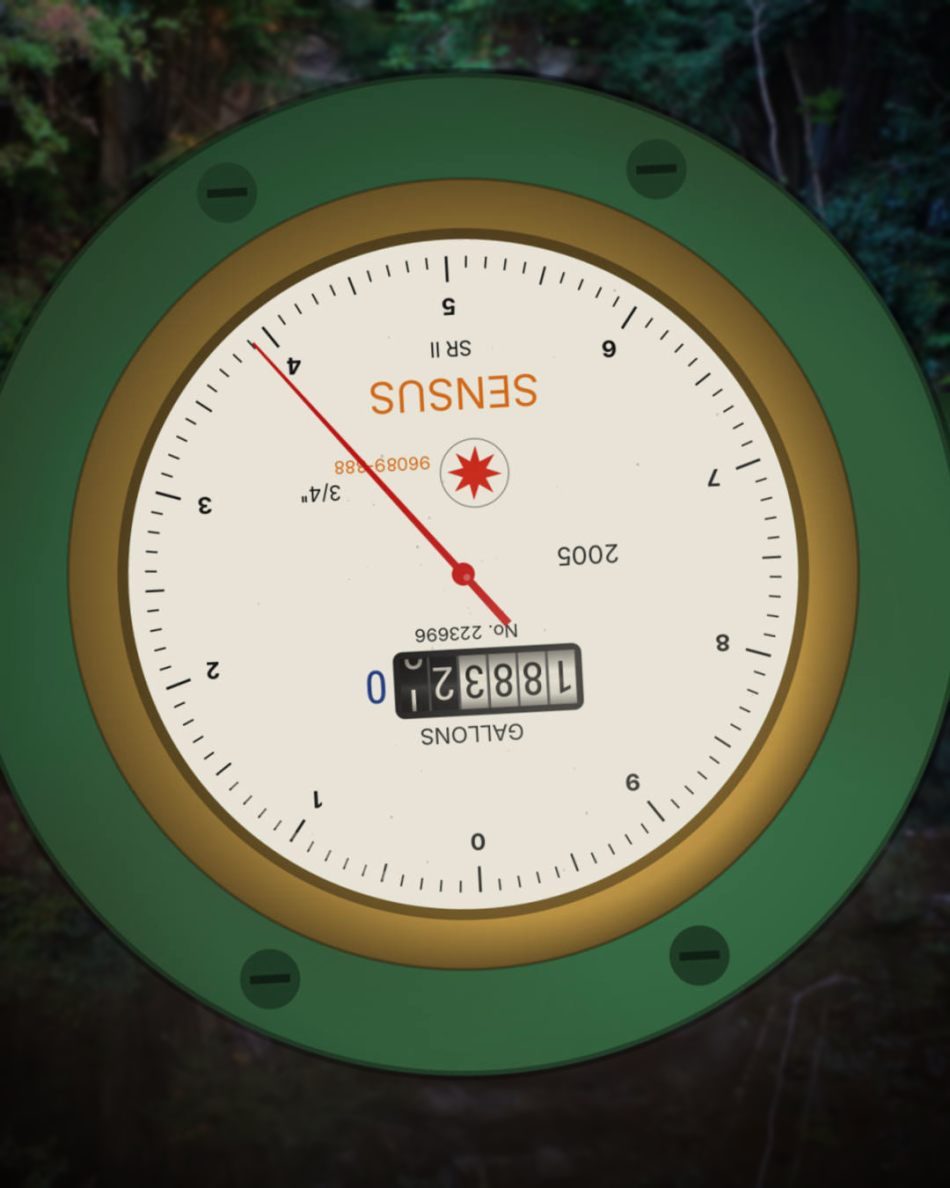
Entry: value=1883213.9 unit=gal
